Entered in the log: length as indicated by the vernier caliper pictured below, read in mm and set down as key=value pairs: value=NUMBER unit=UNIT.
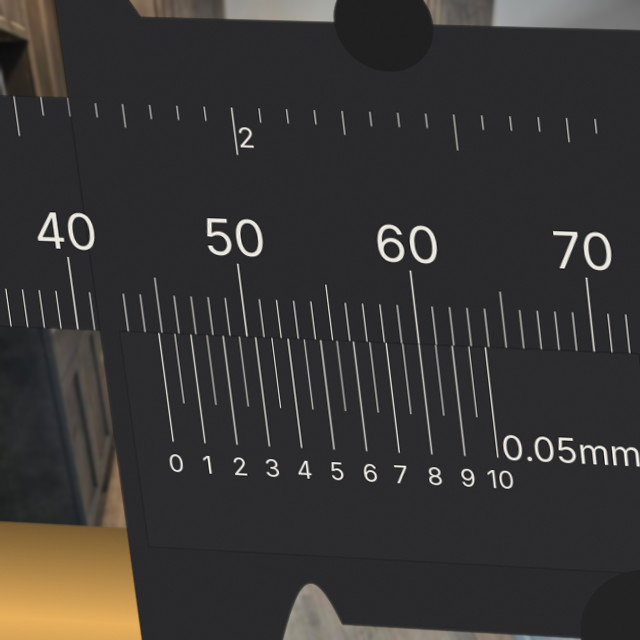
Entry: value=44.8 unit=mm
